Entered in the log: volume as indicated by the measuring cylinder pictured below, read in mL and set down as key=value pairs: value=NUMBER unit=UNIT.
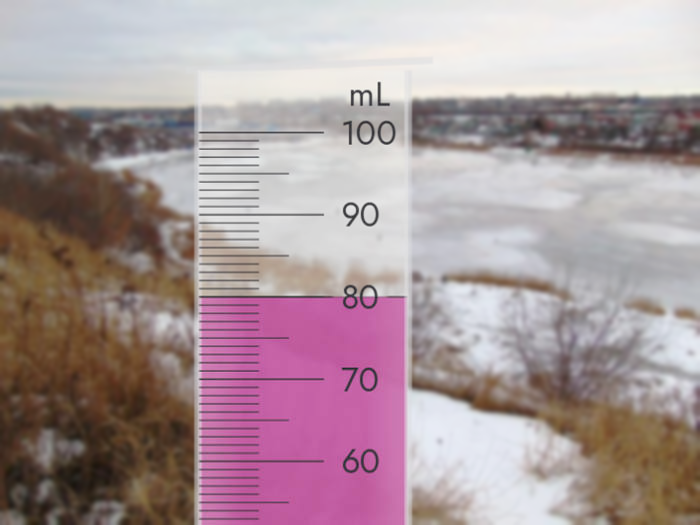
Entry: value=80 unit=mL
